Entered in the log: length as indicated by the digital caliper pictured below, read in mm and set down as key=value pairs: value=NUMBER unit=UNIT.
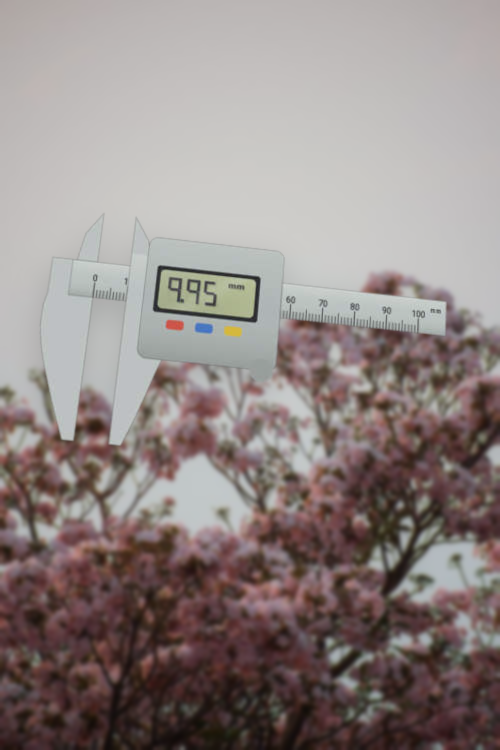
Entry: value=9.95 unit=mm
